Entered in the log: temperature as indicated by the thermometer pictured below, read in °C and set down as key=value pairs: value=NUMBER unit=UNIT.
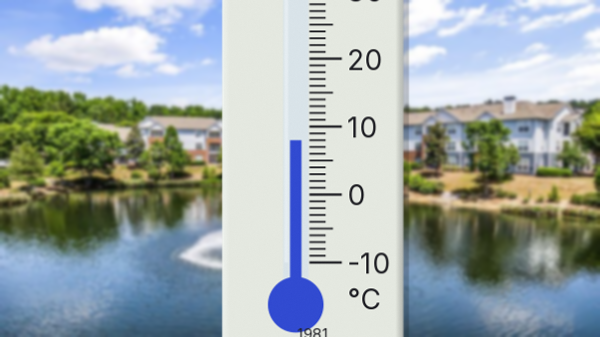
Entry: value=8 unit=°C
